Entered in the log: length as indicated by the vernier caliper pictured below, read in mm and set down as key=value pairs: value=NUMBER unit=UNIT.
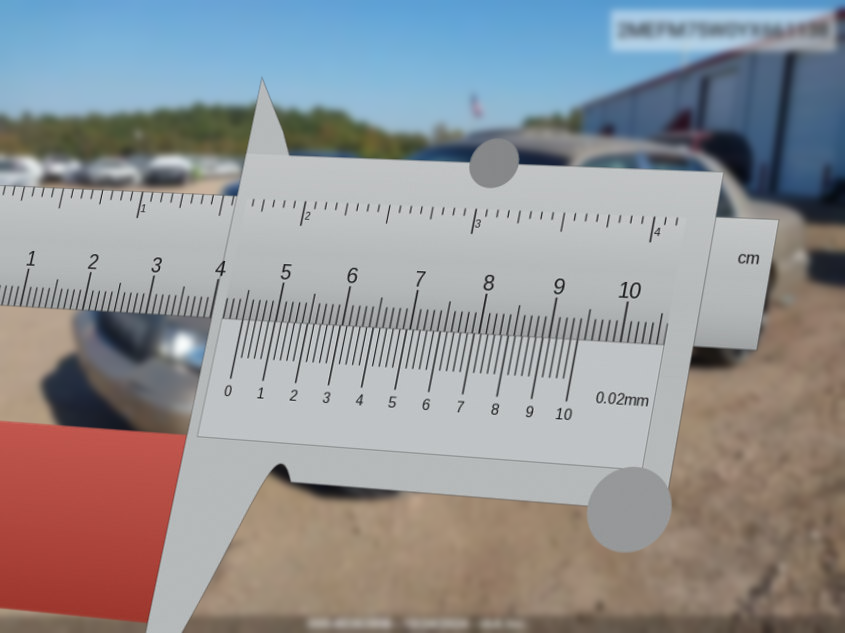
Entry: value=45.0 unit=mm
